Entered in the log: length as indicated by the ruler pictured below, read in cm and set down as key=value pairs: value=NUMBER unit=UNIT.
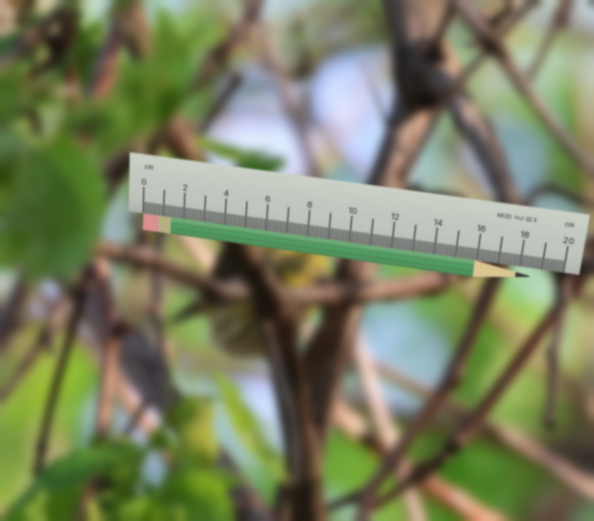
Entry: value=18.5 unit=cm
